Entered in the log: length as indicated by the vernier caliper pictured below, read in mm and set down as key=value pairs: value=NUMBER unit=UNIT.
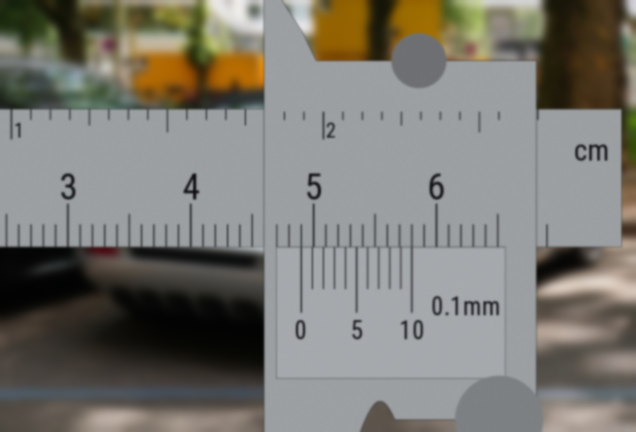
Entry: value=49.0 unit=mm
